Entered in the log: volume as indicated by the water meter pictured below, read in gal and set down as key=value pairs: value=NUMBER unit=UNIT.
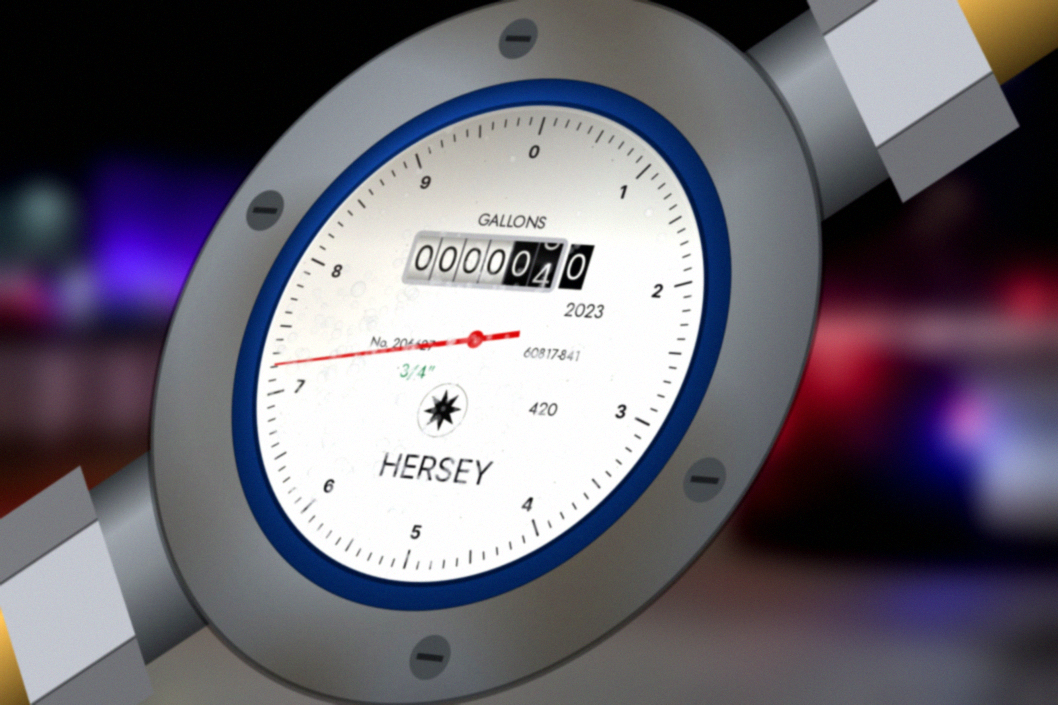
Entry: value=37.2 unit=gal
